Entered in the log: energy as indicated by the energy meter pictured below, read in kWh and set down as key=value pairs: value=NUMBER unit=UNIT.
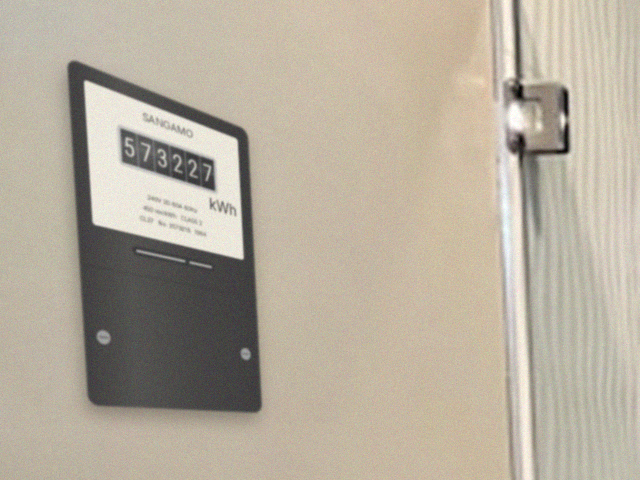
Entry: value=573227 unit=kWh
